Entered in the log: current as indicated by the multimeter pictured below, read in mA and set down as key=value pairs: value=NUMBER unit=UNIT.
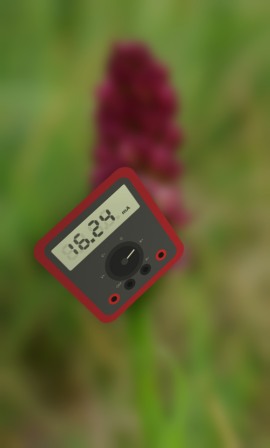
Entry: value=16.24 unit=mA
